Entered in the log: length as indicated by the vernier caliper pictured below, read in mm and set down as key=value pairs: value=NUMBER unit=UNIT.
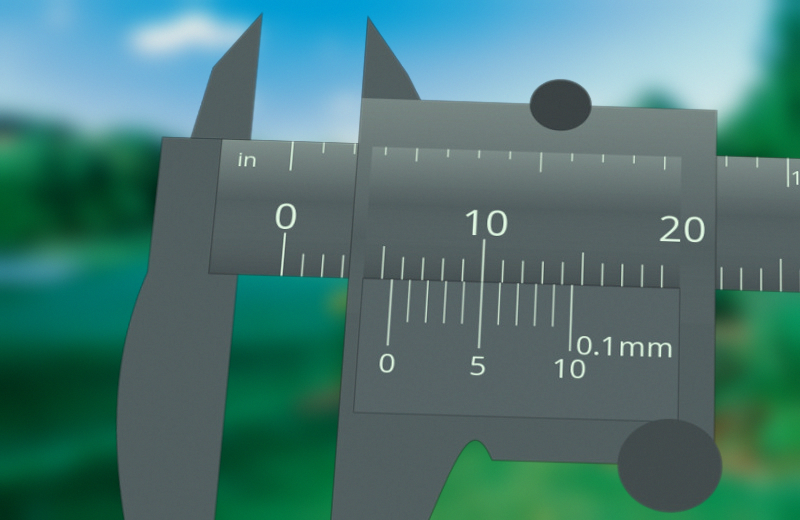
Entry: value=5.5 unit=mm
